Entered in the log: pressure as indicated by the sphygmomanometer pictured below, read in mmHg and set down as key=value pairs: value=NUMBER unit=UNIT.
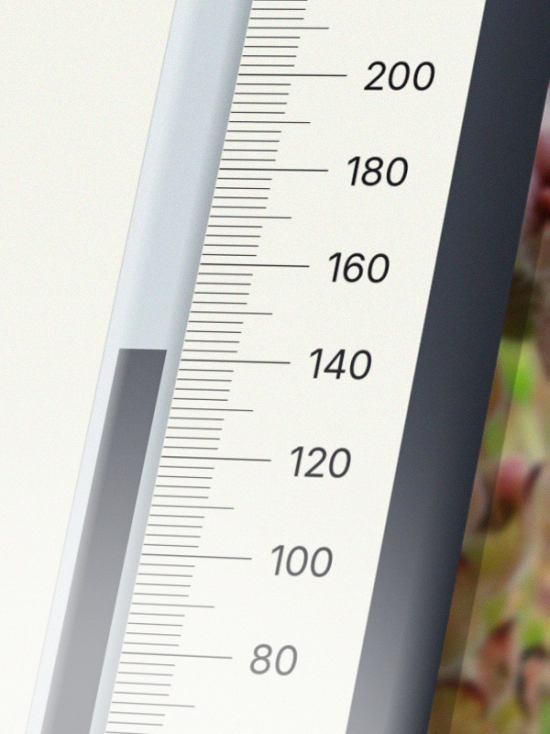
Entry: value=142 unit=mmHg
